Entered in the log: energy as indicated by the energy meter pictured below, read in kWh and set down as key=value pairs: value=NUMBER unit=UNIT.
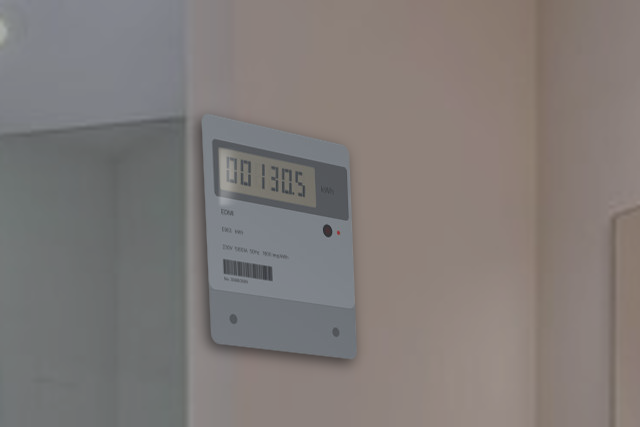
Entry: value=130.5 unit=kWh
